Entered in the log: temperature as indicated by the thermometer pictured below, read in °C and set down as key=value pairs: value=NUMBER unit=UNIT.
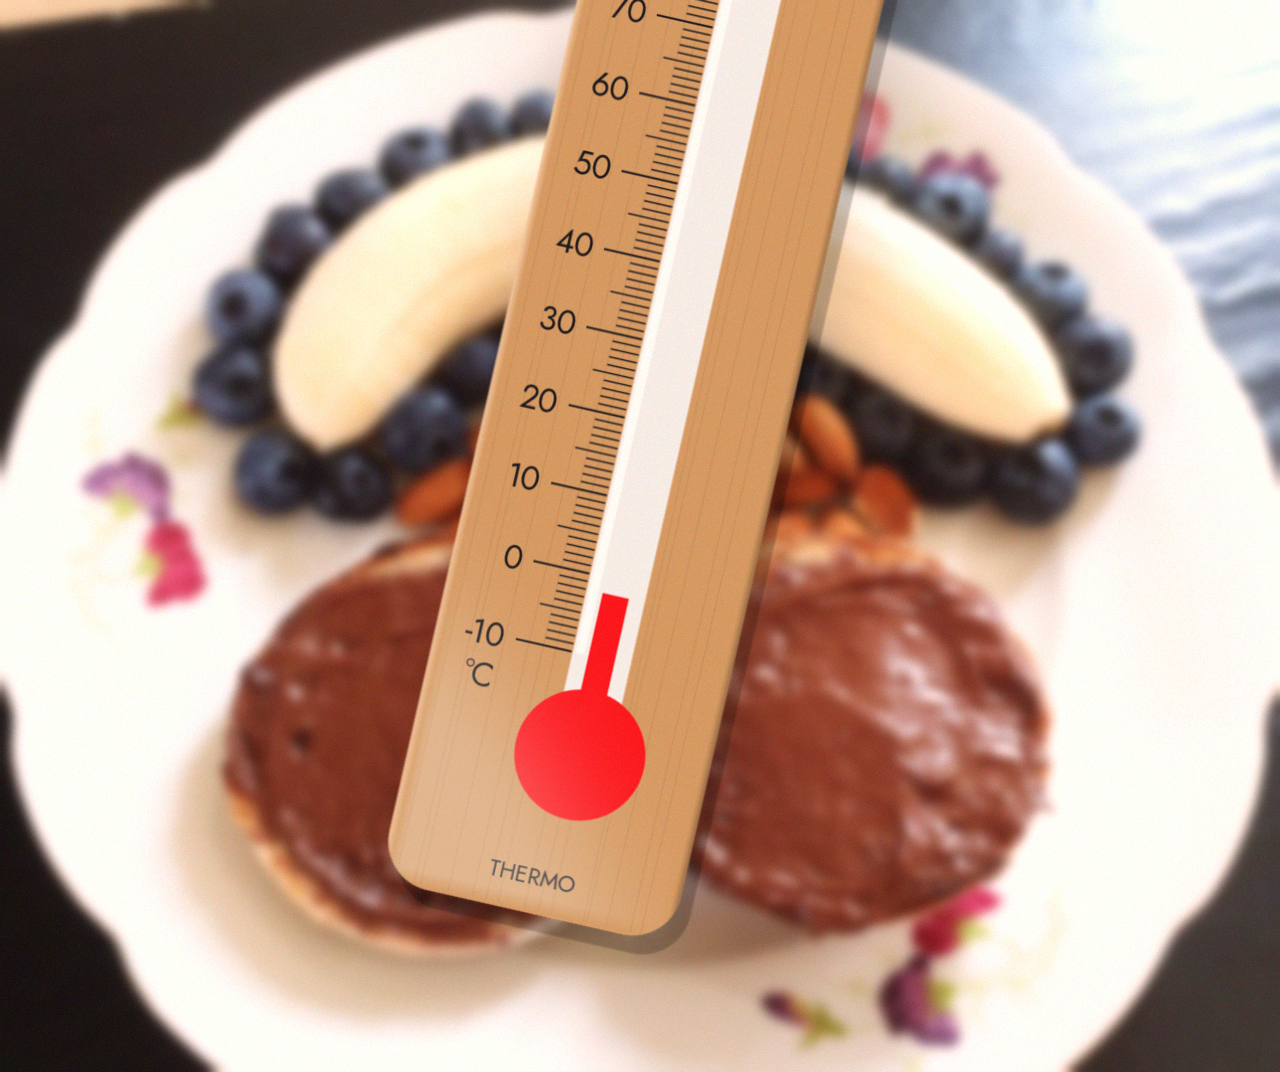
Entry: value=-2 unit=°C
